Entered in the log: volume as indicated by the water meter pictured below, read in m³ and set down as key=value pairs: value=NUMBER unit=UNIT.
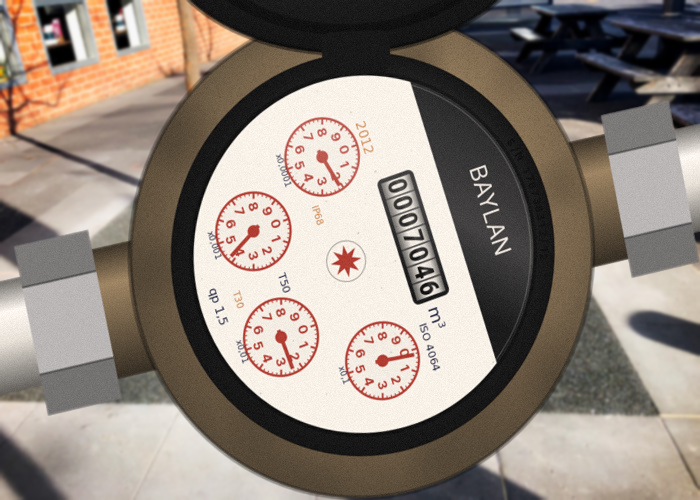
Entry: value=7046.0242 unit=m³
